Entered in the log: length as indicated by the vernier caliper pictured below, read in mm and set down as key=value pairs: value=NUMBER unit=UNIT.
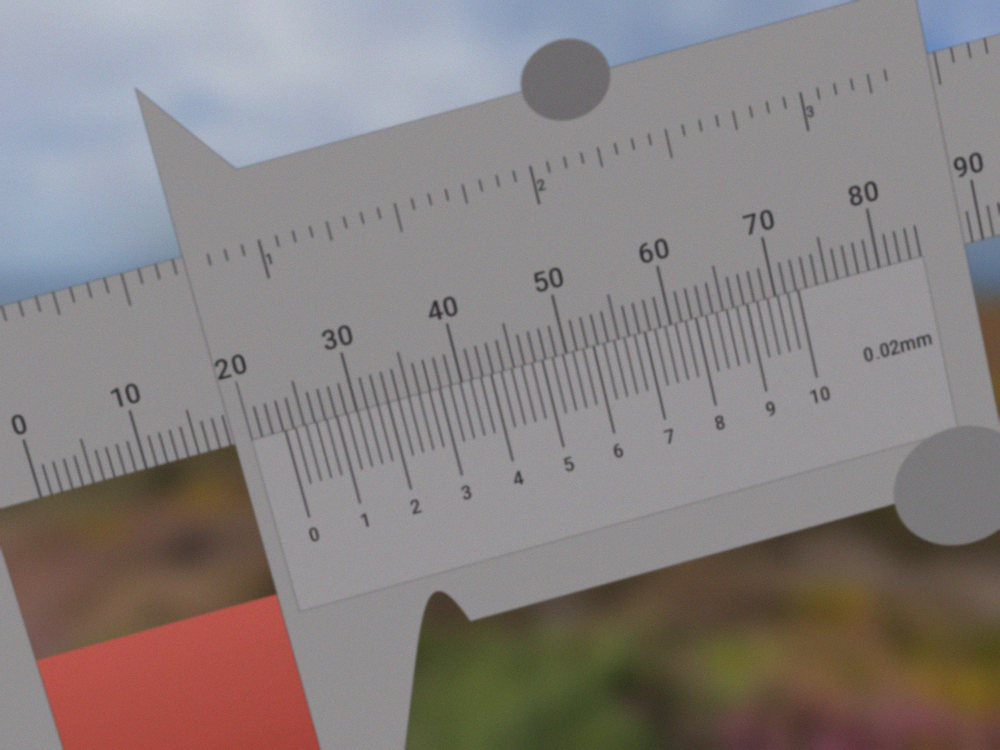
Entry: value=23.2 unit=mm
